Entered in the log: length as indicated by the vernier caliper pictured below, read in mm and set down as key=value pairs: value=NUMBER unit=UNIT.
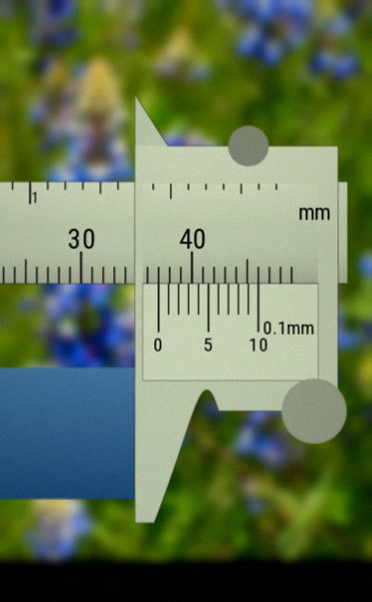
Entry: value=37.0 unit=mm
